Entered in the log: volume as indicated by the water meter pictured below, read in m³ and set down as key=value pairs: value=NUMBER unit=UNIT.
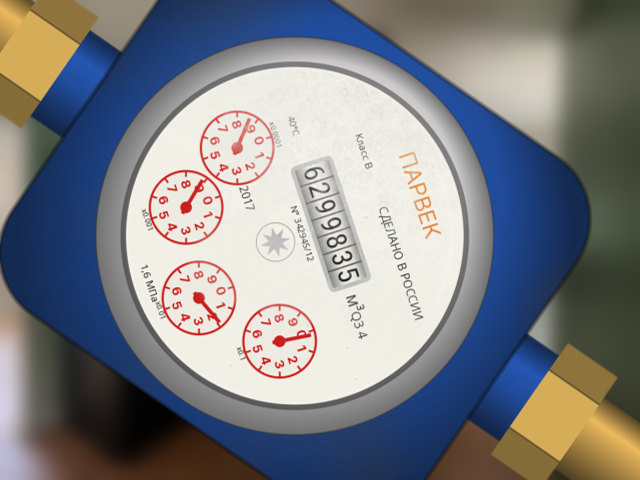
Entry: value=6299835.0188 unit=m³
